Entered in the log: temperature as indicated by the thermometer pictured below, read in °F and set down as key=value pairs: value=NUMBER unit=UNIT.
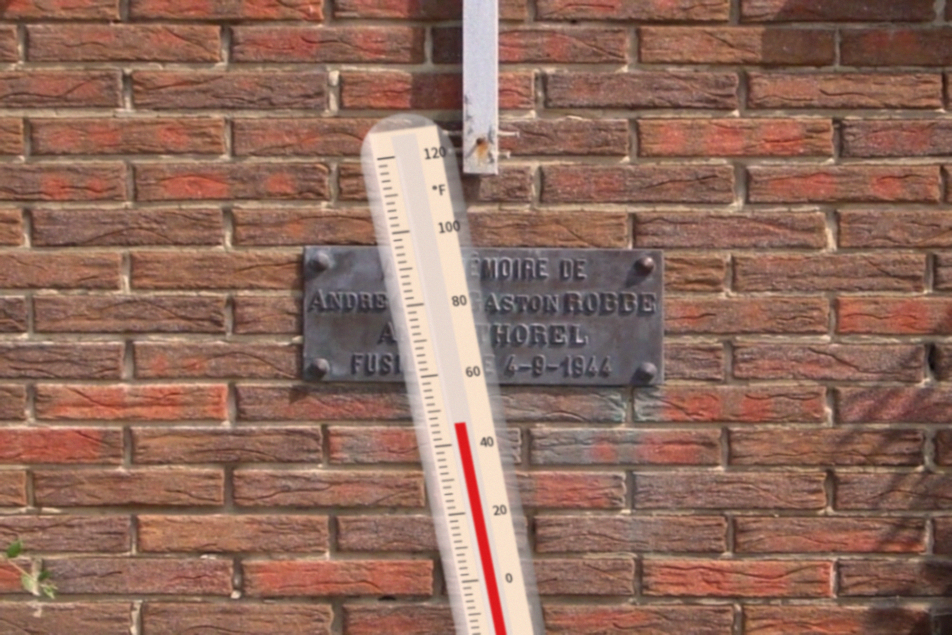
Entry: value=46 unit=°F
